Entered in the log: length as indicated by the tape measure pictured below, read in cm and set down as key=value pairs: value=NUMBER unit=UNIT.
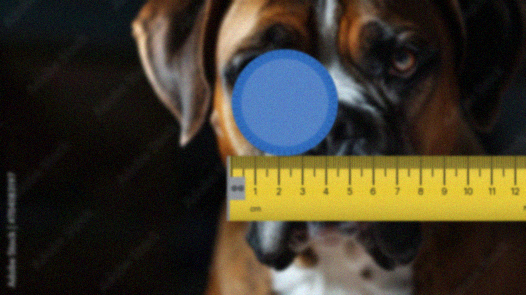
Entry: value=4.5 unit=cm
